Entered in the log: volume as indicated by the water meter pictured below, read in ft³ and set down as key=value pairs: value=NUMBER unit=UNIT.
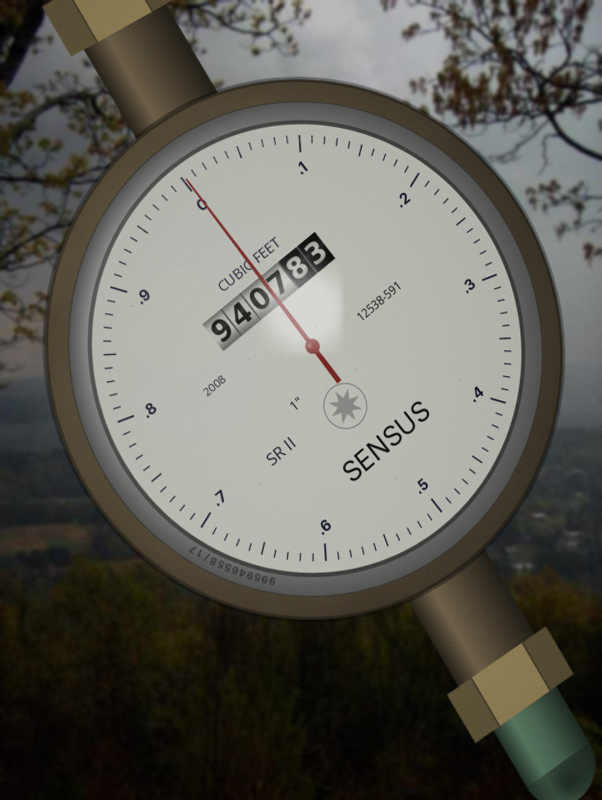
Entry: value=940783.00 unit=ft³
